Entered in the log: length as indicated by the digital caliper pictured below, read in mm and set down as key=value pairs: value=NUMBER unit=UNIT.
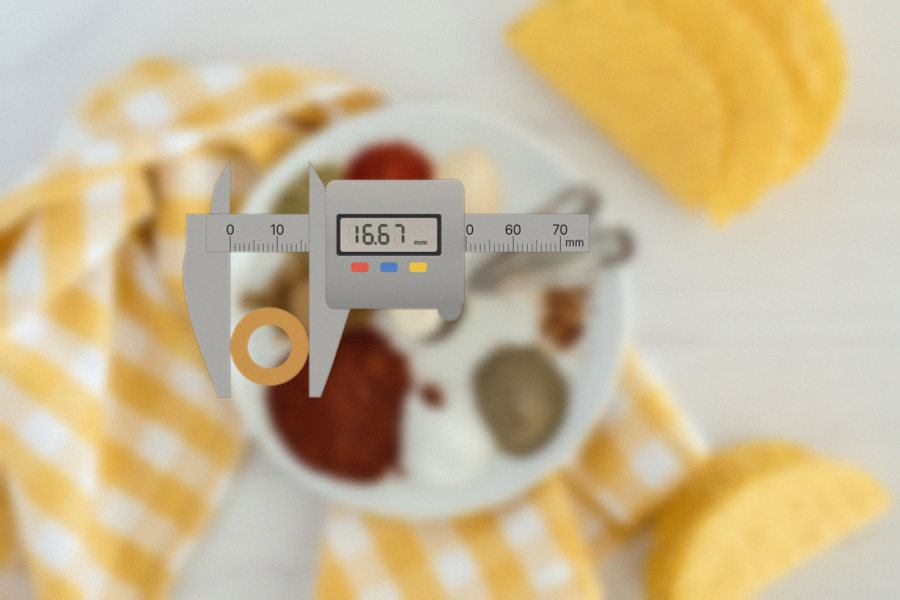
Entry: value=16.67 unit=mm
